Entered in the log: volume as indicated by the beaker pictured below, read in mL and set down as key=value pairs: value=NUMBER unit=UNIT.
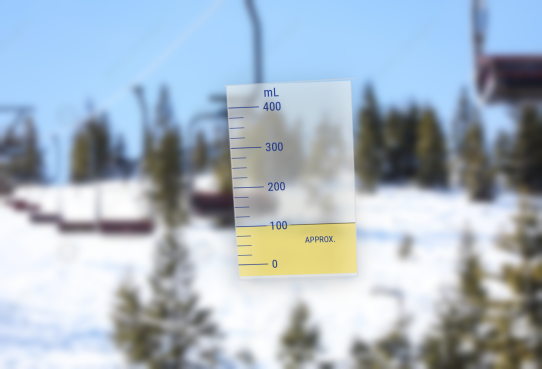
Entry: value=100 unit=mL
